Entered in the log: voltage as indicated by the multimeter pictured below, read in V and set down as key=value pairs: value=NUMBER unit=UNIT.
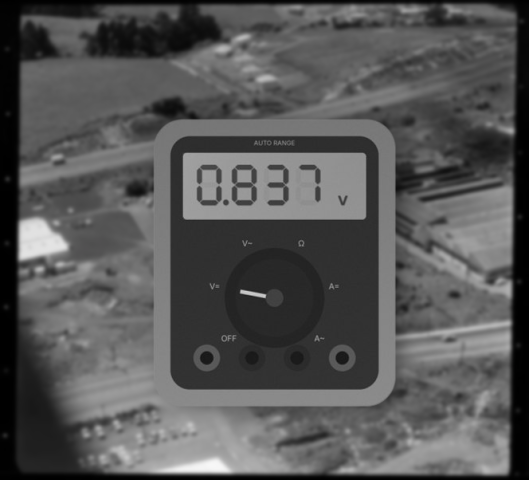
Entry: value=0.837 unit=V
